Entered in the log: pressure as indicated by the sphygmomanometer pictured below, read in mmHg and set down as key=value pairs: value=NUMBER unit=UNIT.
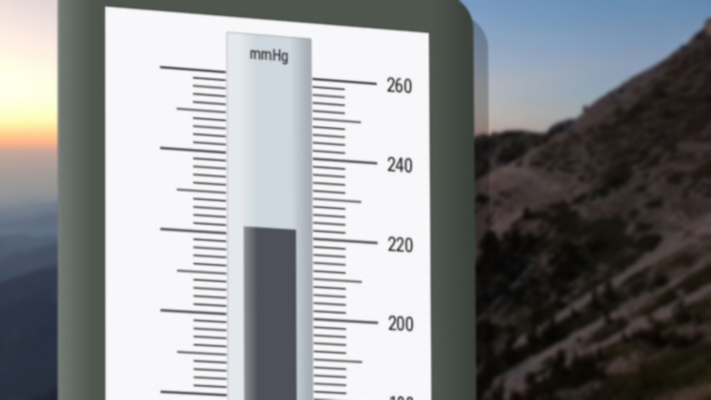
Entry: value=222 unit=mmHg
